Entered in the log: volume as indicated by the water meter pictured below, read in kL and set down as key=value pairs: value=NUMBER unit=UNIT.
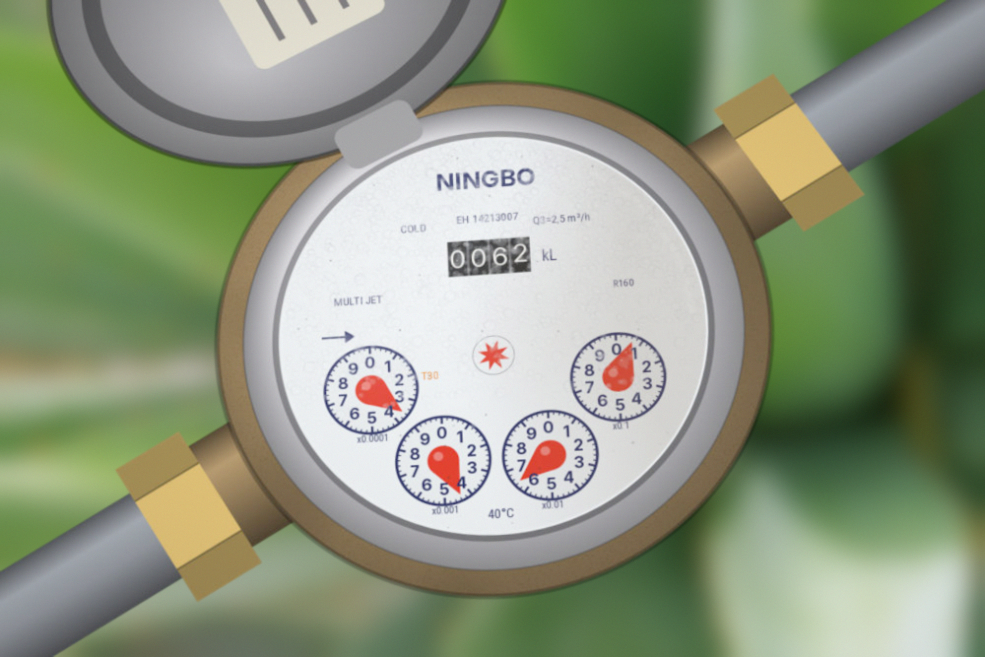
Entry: value=62.0643 unit=kL
